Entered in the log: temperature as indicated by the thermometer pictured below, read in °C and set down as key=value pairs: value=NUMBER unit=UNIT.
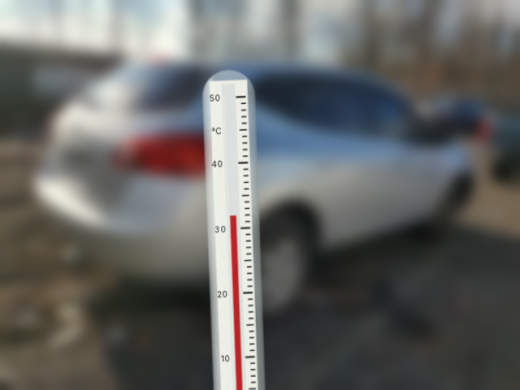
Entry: value=32 unit=°C
